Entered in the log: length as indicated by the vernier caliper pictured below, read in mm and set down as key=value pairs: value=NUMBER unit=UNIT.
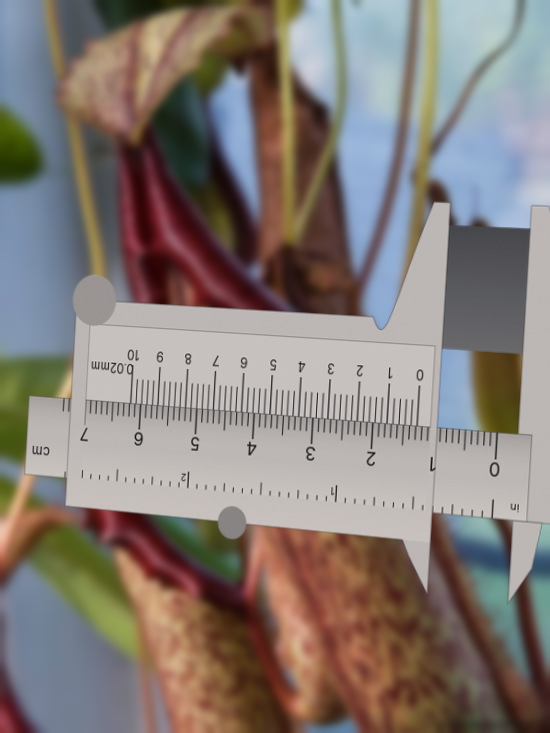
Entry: value=12.8 unit=mm
